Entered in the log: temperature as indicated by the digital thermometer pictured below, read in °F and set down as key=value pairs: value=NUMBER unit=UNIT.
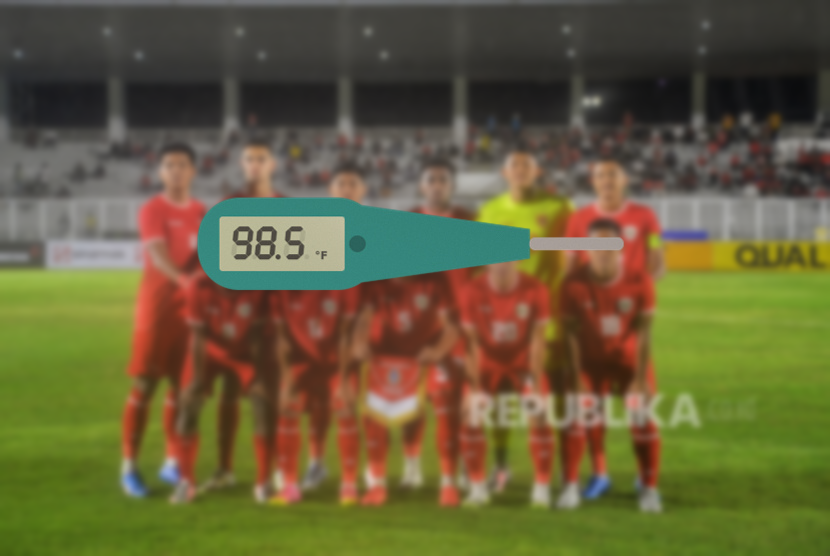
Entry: value=98.5 unit=°F
